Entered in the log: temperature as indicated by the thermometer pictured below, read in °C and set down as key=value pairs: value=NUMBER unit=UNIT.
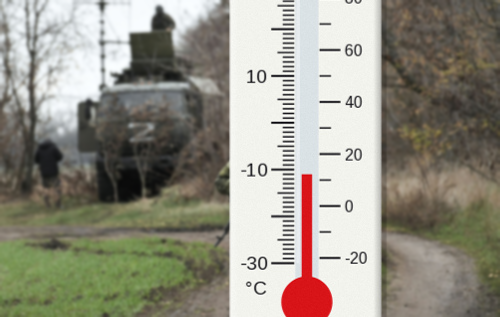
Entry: value=-11 unit=°C
